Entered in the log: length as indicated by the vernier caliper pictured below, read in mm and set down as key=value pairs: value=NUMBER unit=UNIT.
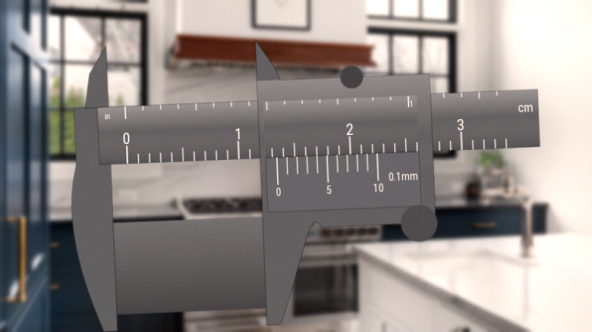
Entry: value=13.4 unit=mm
